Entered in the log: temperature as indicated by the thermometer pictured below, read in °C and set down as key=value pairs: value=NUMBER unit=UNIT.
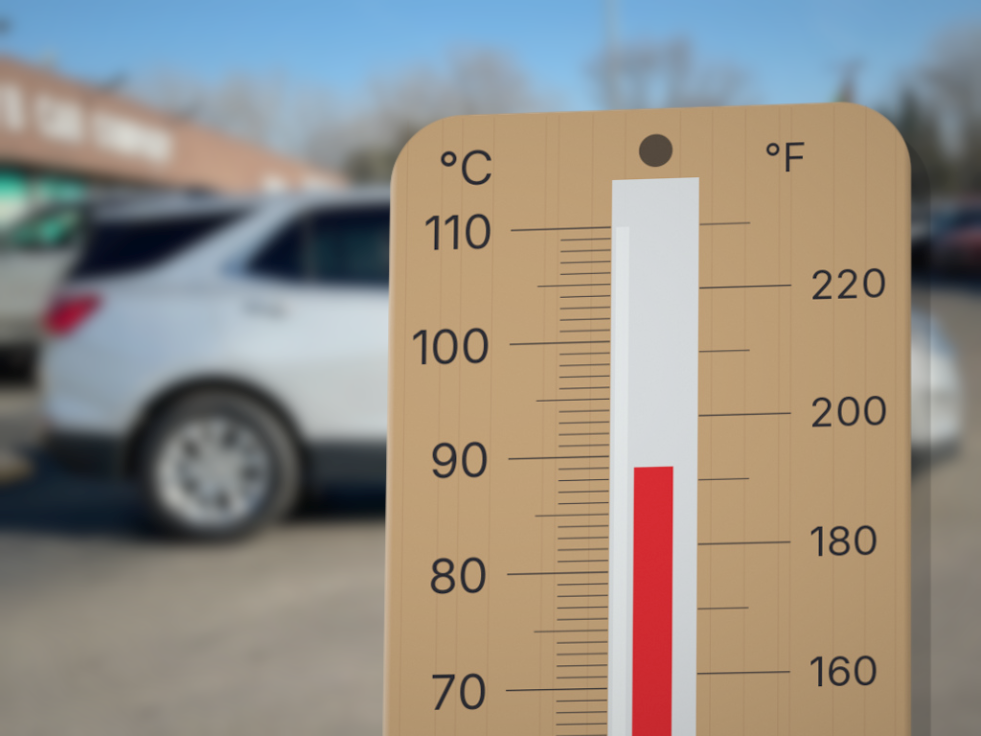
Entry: value=89 unit=°C
